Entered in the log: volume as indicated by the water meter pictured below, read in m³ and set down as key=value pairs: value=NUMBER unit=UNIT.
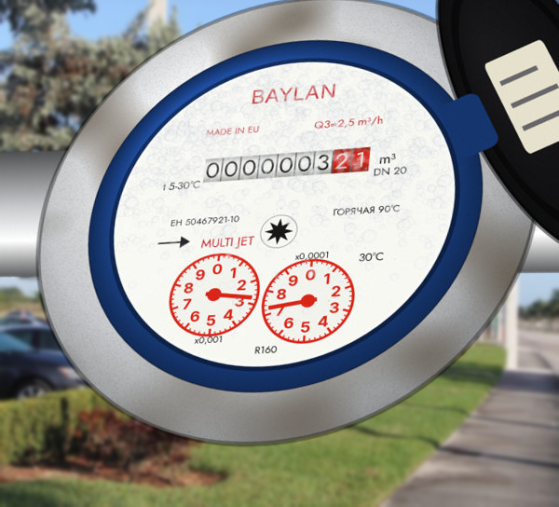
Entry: value=3.2127 unit=m³
